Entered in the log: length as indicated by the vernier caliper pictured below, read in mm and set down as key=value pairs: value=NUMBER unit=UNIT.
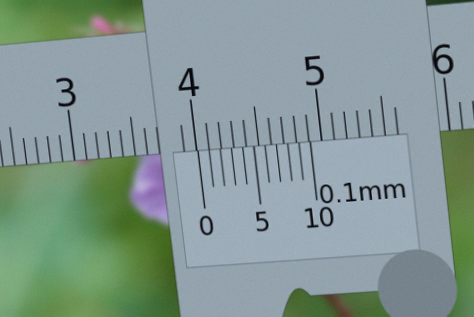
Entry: value=40.1 unit=mm
